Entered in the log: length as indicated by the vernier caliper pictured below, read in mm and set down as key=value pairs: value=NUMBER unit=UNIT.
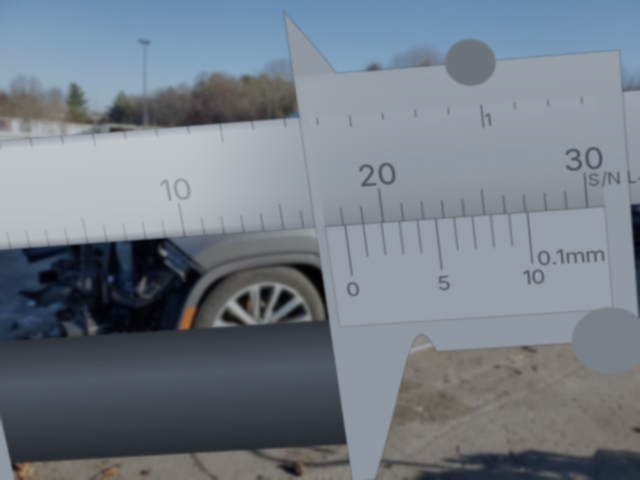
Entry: value=18.1 unit=mm
